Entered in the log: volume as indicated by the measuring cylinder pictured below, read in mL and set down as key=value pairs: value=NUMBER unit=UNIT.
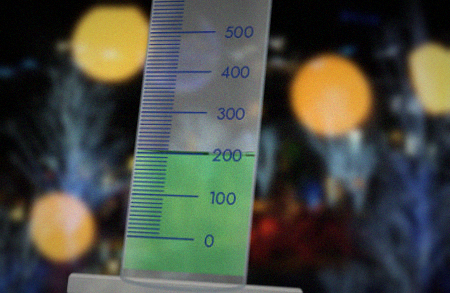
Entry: value=200 unit=mL
